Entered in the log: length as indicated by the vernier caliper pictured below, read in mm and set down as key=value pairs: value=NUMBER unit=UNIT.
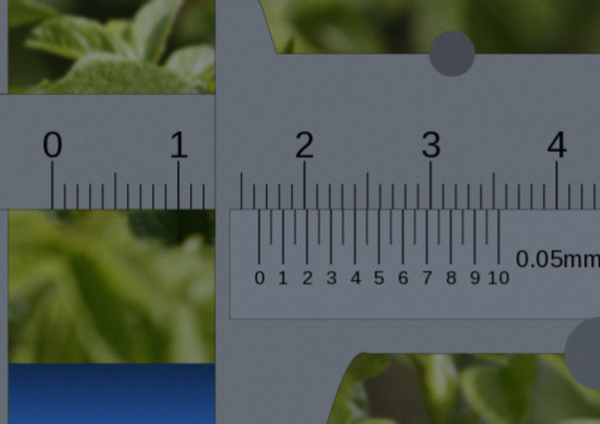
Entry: value=16.4 unit=mm
